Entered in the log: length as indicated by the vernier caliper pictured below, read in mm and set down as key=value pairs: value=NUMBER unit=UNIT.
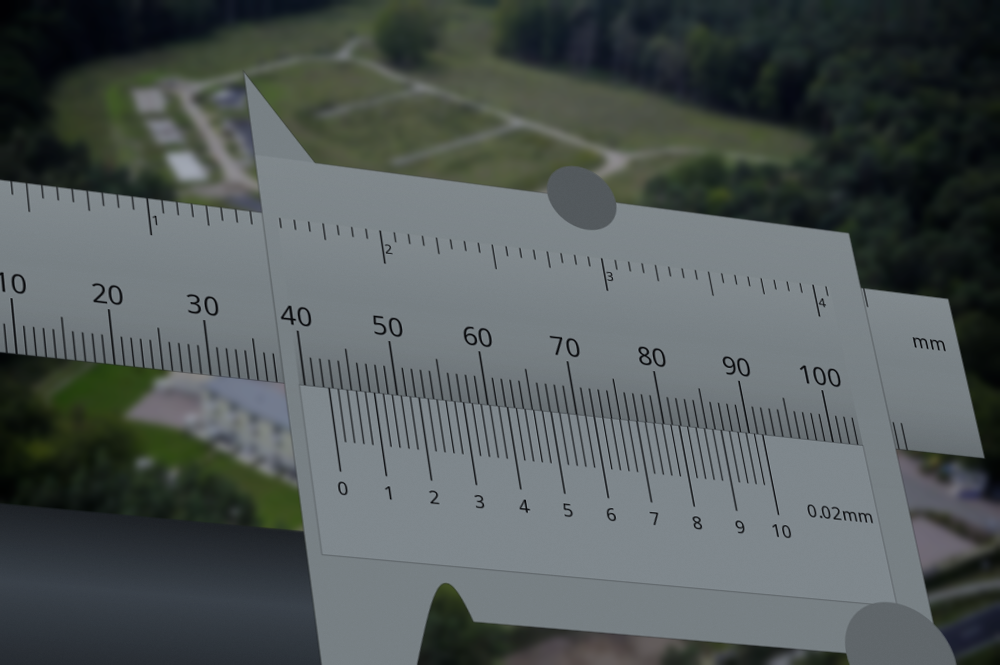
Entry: value=42.6 unit=mm
